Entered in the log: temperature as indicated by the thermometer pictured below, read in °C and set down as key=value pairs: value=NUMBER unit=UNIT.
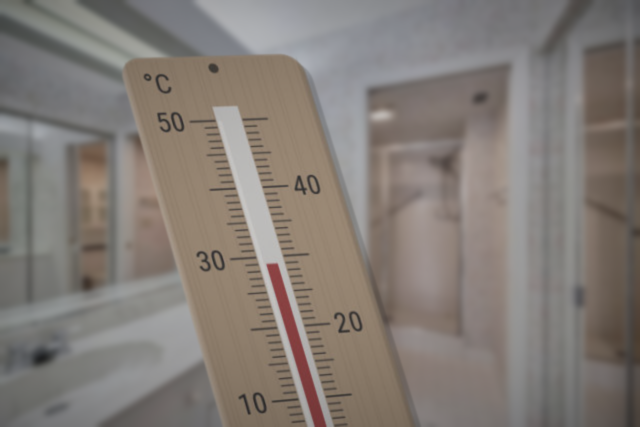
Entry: value=29 unit=°C
